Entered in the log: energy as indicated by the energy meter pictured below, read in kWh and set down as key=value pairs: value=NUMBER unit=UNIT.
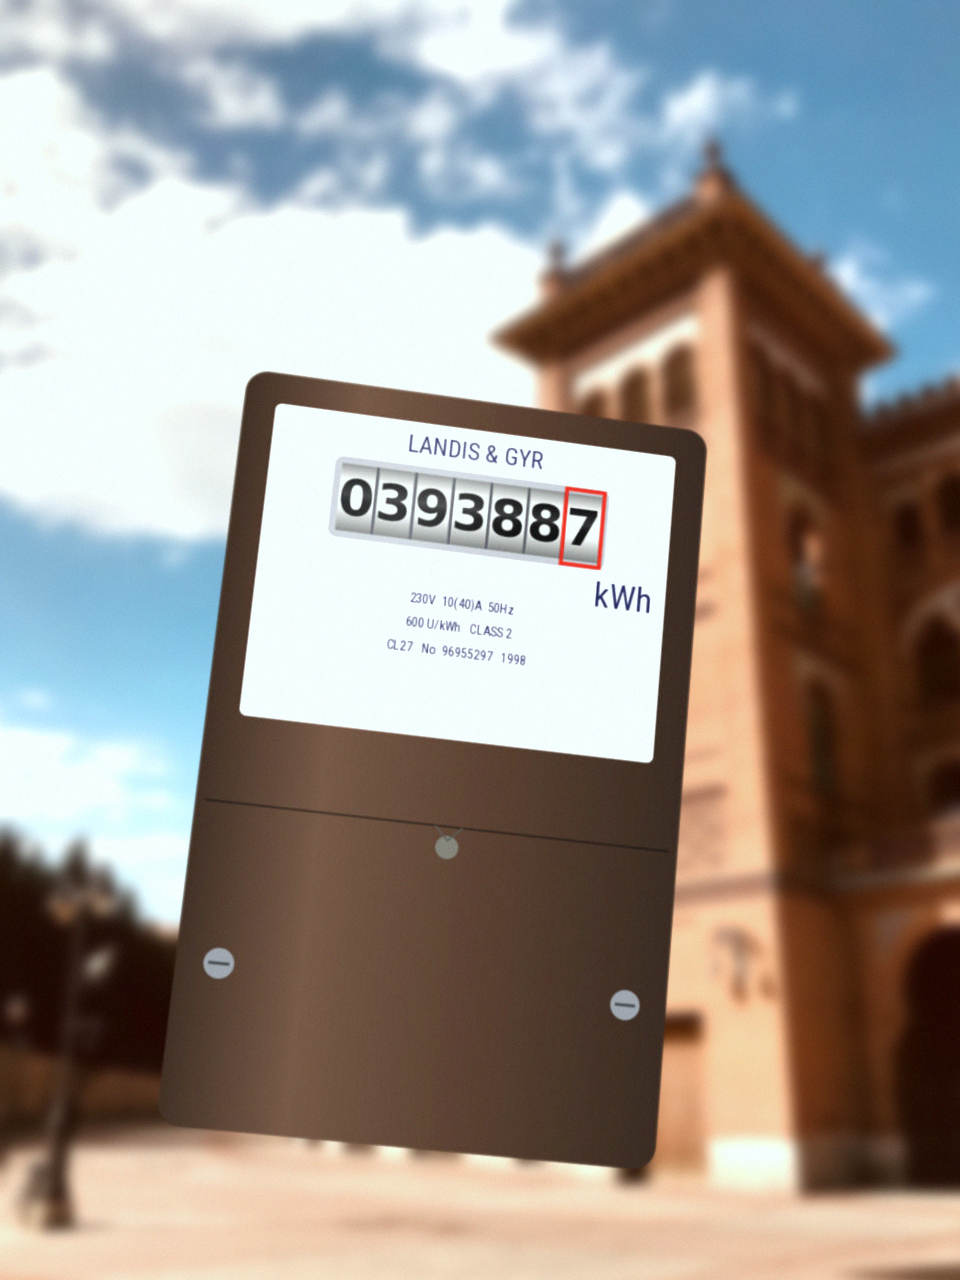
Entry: value=39388.7 unit=kWh
